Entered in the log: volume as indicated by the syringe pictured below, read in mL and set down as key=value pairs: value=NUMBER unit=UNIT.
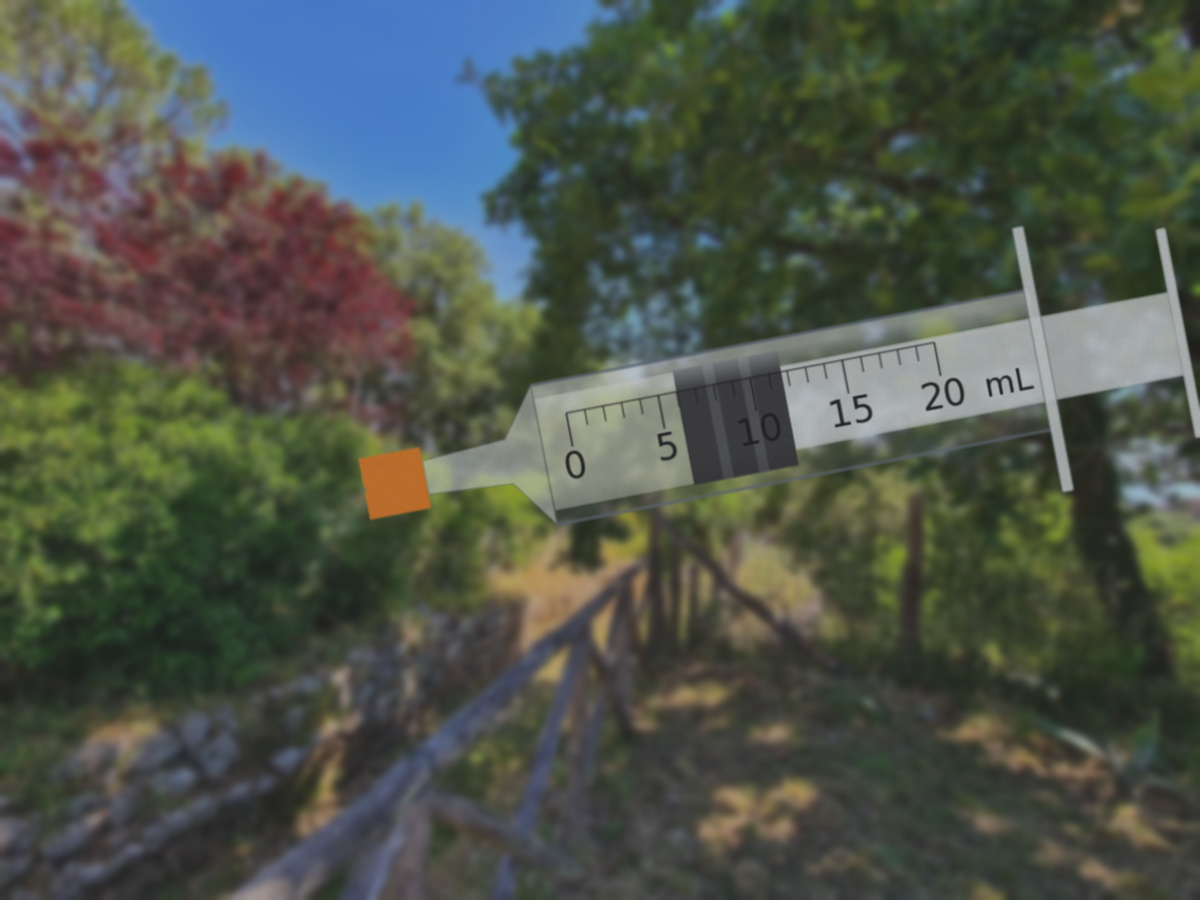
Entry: value=6 unit=mL
